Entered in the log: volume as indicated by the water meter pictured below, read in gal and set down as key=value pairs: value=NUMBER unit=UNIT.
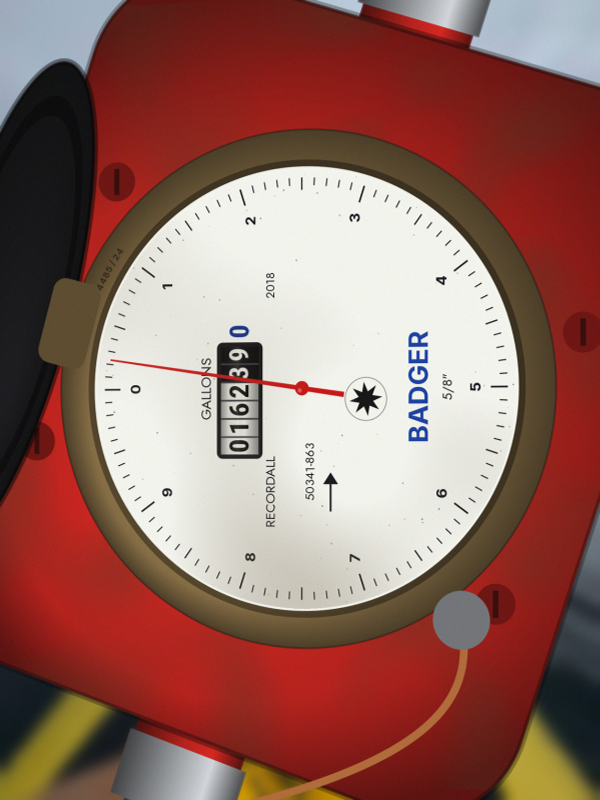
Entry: value=162390.2 unit=gal
